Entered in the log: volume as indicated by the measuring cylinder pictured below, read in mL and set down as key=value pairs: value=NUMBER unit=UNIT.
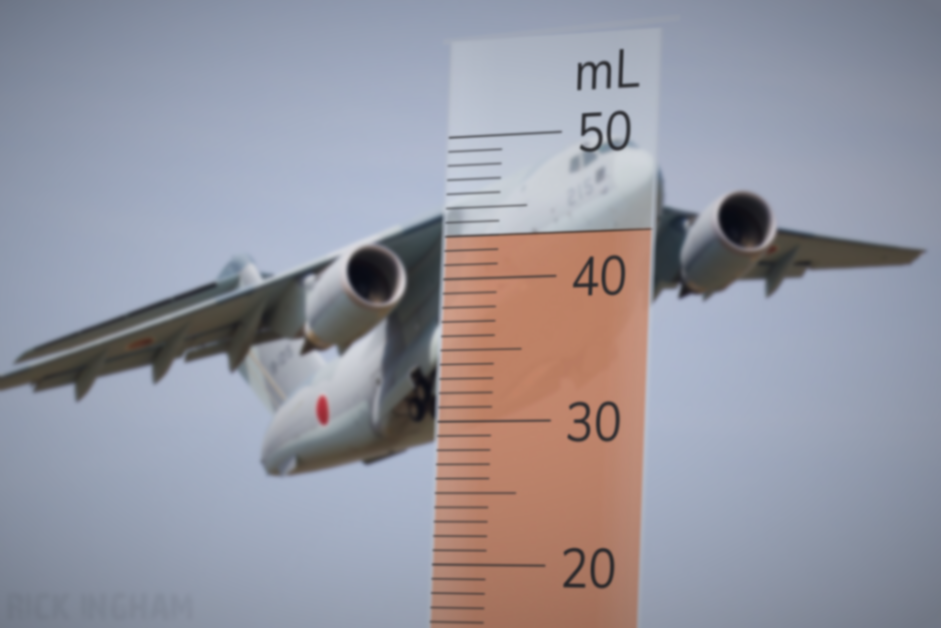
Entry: value=43 unit=mL
